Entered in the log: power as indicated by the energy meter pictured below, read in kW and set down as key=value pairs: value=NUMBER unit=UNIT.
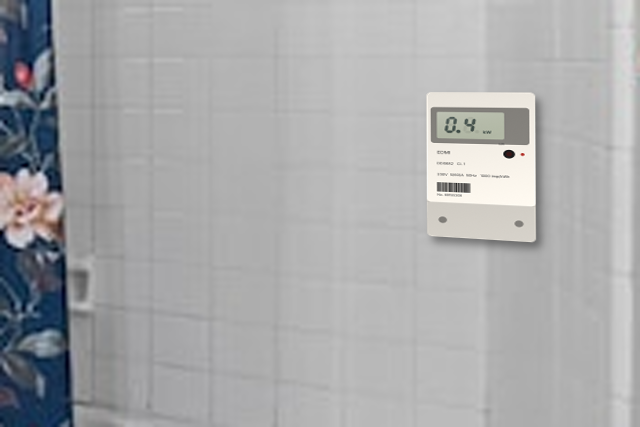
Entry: value=0.4 unit=kW
